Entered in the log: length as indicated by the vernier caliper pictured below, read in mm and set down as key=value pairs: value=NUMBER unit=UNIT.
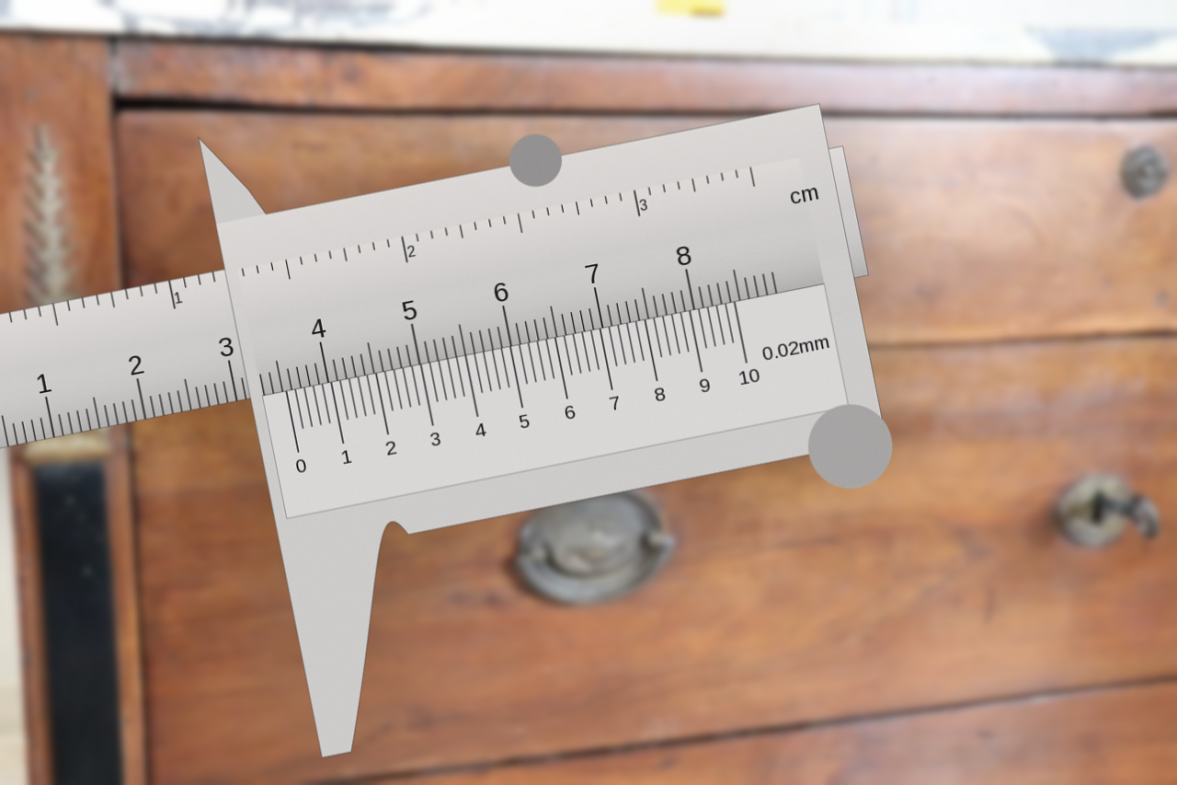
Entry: value=35.4 unit=mm
